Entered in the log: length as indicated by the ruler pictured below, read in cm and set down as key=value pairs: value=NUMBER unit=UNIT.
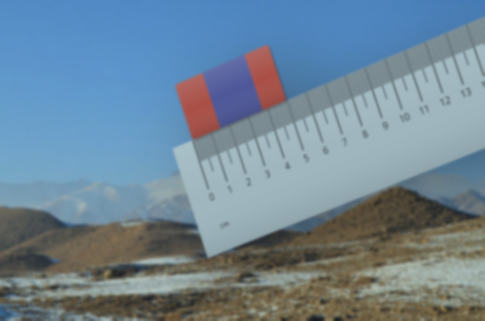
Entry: value=5 unit=cm
